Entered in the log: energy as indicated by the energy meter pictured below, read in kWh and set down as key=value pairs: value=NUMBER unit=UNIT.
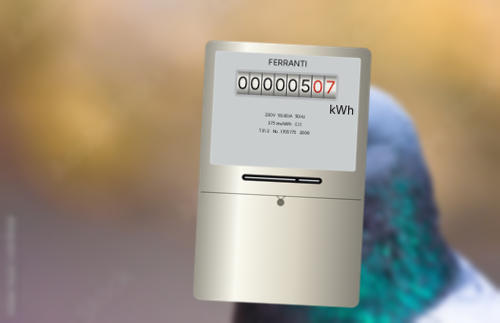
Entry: value=5.07 unit=kWh
